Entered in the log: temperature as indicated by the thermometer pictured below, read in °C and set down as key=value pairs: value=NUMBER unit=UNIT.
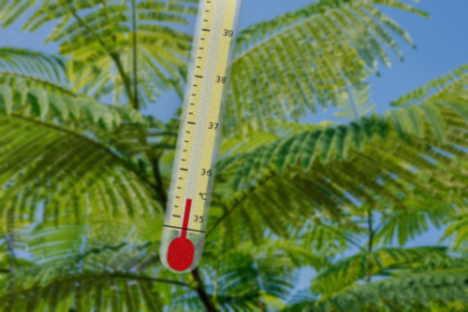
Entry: value=35.4 unit=°C
